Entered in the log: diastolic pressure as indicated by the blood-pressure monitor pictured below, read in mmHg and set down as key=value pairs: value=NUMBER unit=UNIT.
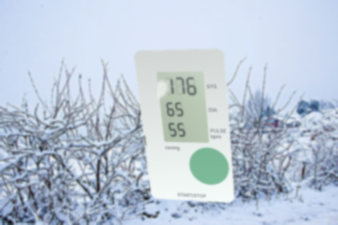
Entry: value=65 unit=mmHg
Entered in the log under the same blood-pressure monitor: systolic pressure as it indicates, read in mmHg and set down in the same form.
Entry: value=176 unit=mmHg
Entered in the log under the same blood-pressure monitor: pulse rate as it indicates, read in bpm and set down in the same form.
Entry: value=55 unit=bpm
